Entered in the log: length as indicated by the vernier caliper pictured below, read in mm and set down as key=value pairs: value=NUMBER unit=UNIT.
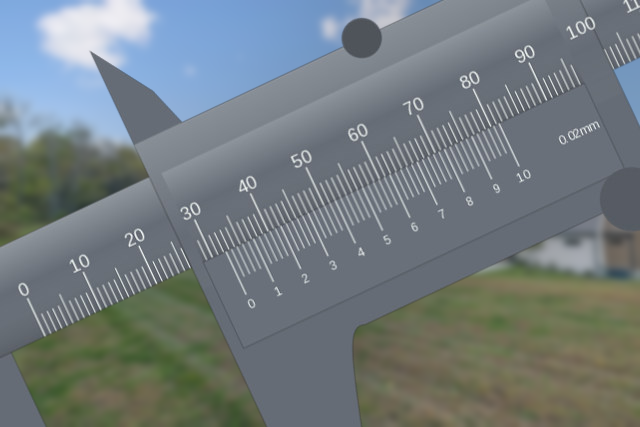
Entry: value=32.4 unit=mm
